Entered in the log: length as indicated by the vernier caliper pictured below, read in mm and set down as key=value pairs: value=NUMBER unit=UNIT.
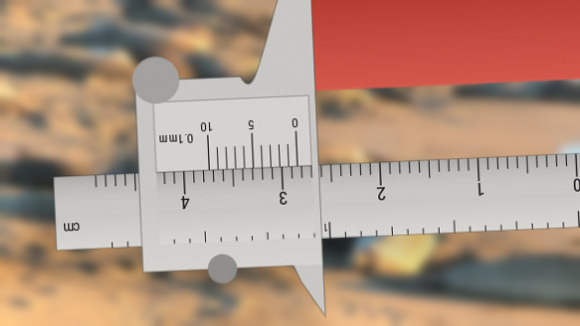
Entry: value=28.4 unit=mm
